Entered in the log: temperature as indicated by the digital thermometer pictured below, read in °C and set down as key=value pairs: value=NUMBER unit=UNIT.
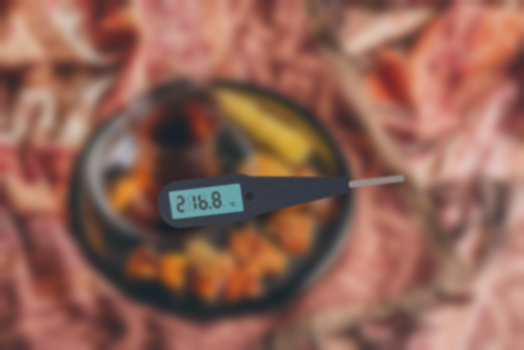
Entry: value=216.8 unit=°C
